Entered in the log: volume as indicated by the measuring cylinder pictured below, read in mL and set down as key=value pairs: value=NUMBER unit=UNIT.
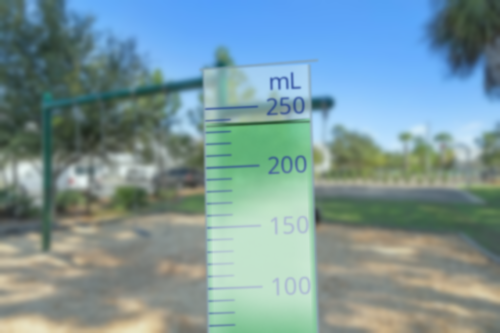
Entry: value=235 unit=mL
